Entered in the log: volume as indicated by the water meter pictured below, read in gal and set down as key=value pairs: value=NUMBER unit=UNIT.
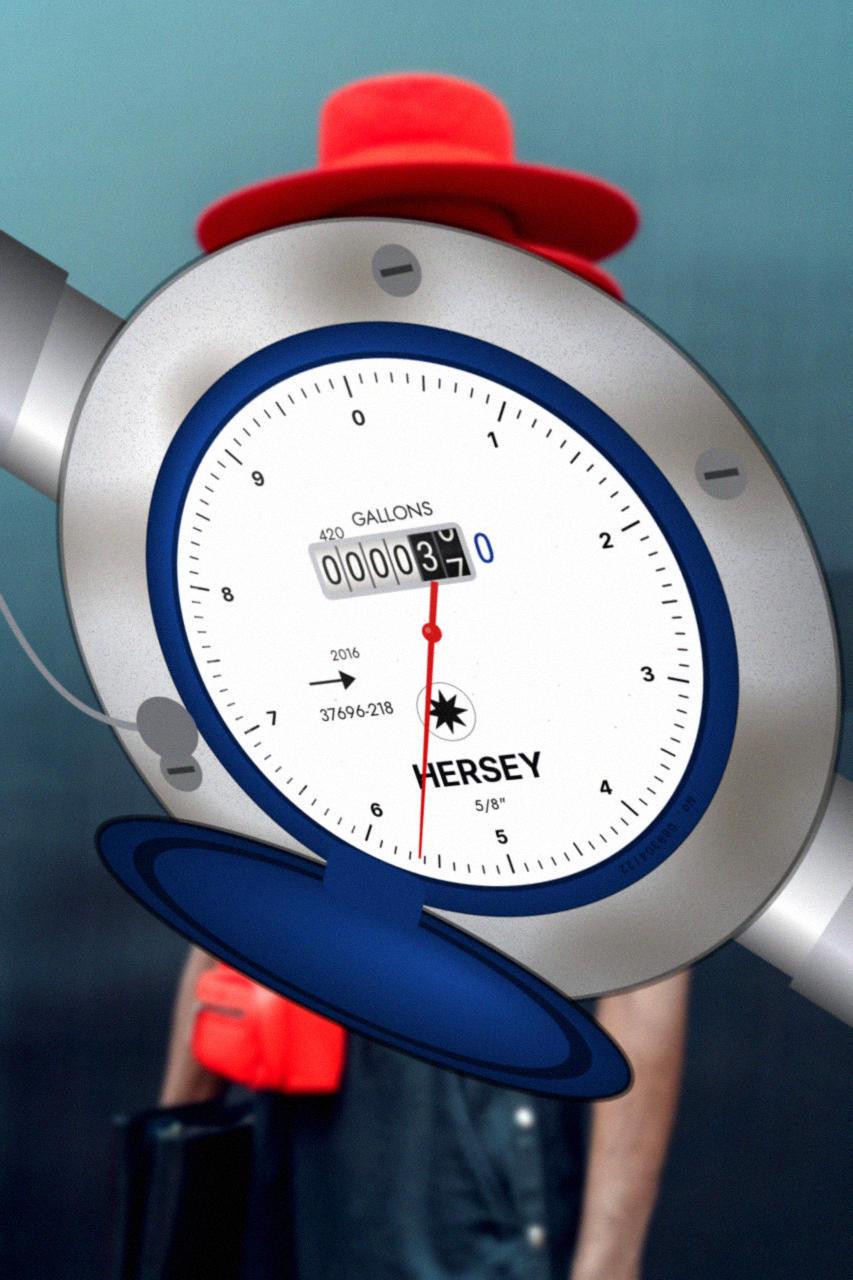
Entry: value=365.6 unit=gal
